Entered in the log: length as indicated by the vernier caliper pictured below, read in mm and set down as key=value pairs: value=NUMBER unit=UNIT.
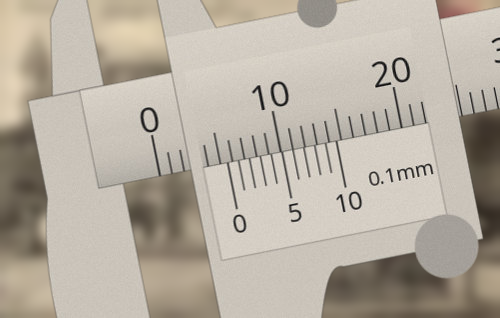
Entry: value=5.6 unit=mm
